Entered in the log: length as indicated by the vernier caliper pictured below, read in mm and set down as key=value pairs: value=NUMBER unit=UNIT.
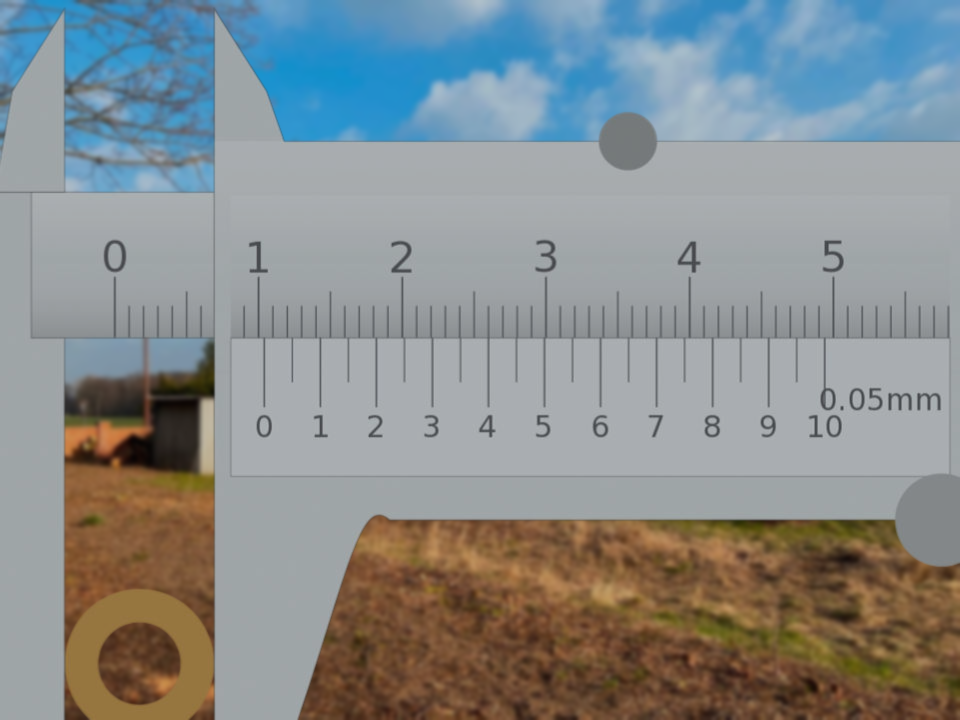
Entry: value=10.4 unit=mm
